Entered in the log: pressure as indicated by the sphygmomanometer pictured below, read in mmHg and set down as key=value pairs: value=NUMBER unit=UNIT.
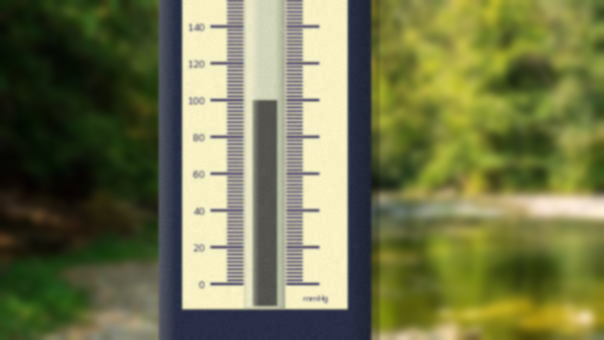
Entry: value=100 unit=mmHg
